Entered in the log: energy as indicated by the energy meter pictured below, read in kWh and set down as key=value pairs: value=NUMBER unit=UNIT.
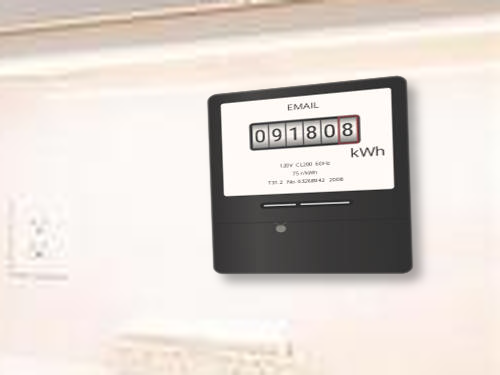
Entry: value=9180.8 unit=kWh
